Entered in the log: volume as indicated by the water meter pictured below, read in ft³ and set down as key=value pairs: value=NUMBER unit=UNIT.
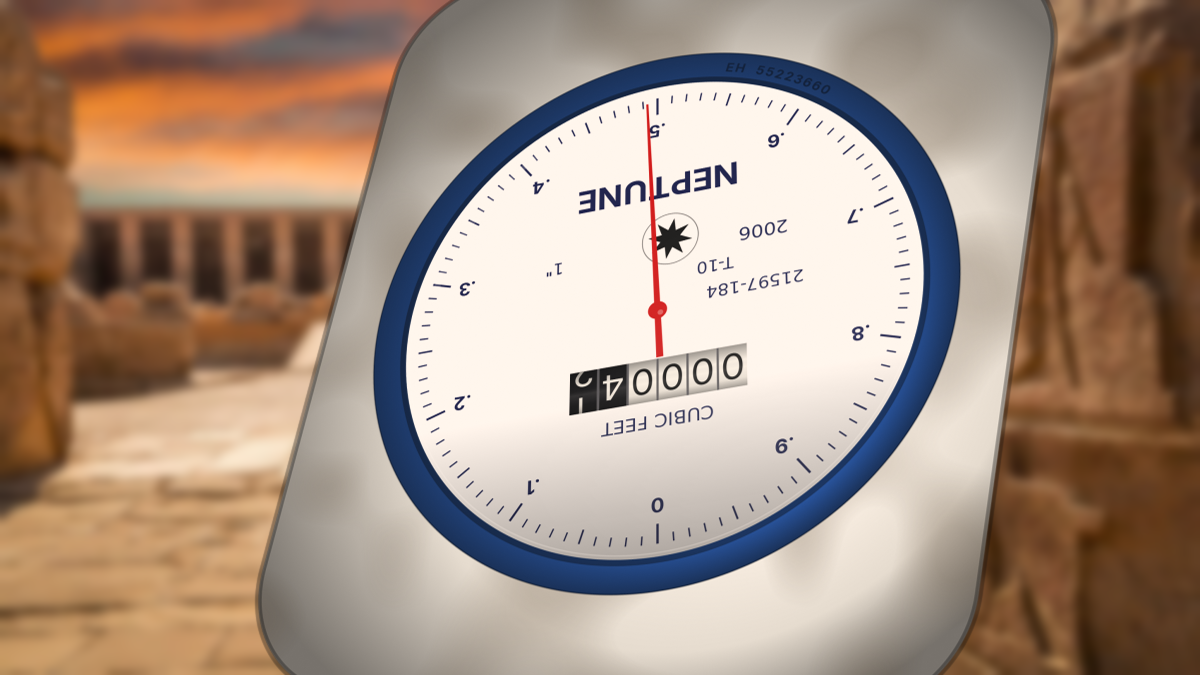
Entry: value=41.49 unit=ft³
